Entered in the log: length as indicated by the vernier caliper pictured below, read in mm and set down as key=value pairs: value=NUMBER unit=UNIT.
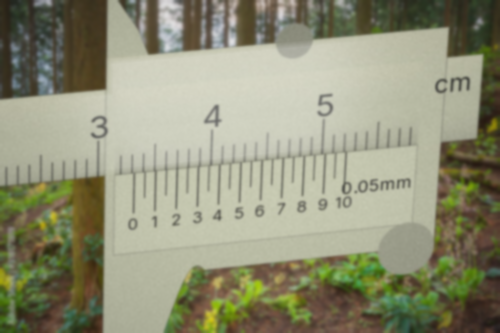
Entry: value=33.2 unit=mm
